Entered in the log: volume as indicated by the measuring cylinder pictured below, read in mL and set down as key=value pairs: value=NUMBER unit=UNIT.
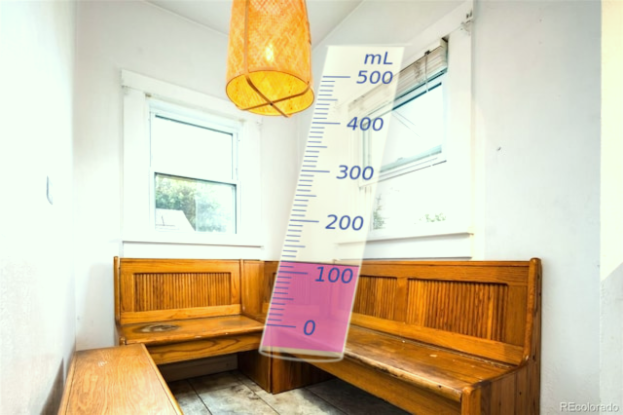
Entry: value=120 unit=mL
